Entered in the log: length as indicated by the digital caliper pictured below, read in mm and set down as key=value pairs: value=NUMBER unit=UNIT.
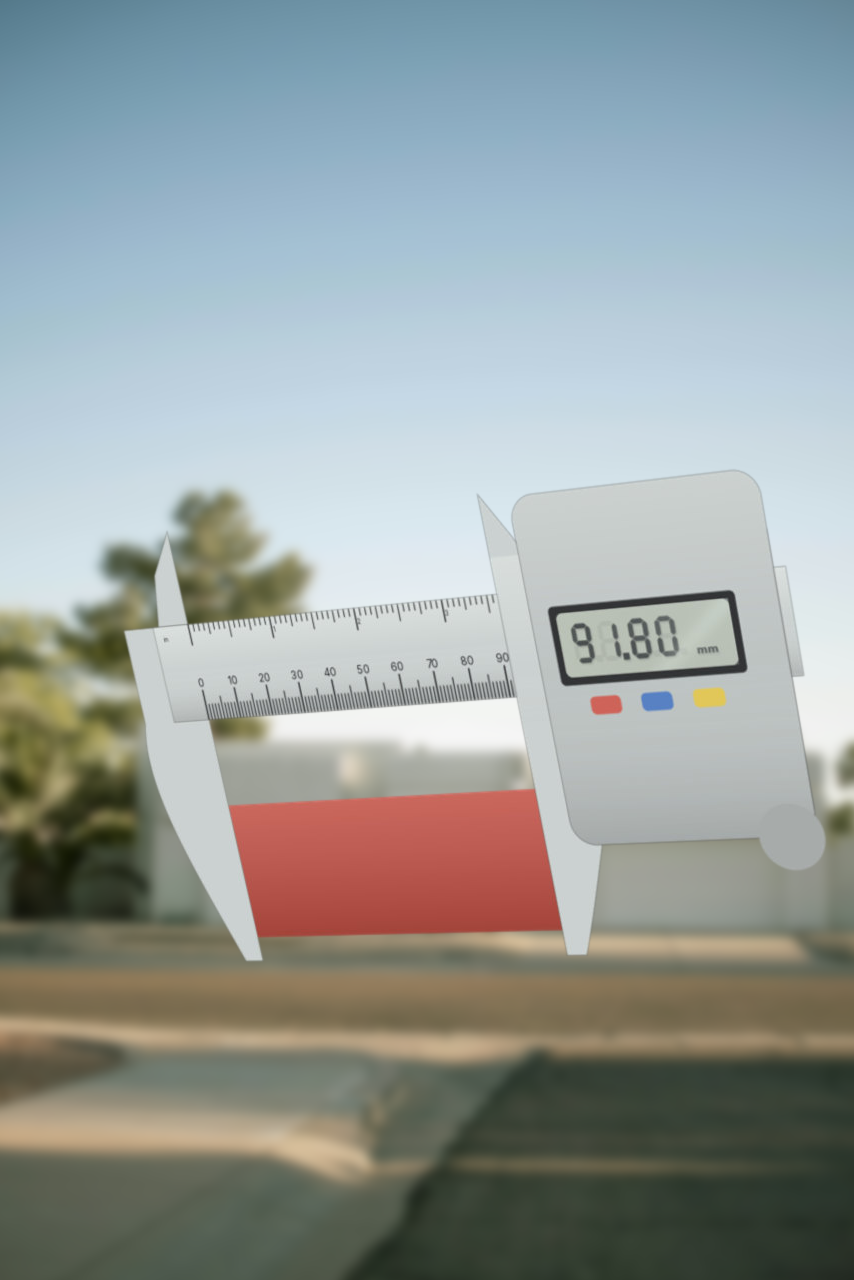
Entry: value=91.80 unit=mm
